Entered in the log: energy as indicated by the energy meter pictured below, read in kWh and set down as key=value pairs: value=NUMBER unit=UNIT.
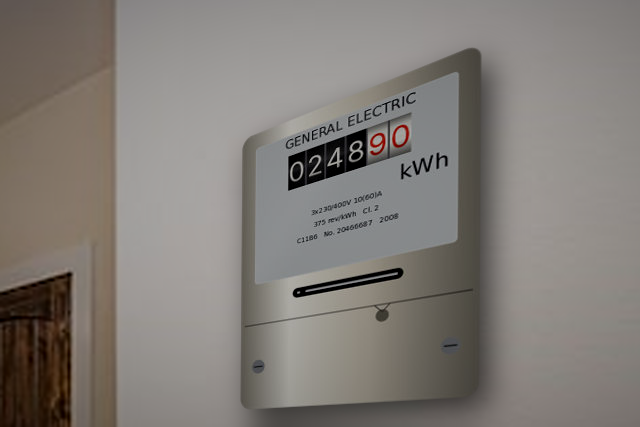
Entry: value=248.90 unit=kWh
